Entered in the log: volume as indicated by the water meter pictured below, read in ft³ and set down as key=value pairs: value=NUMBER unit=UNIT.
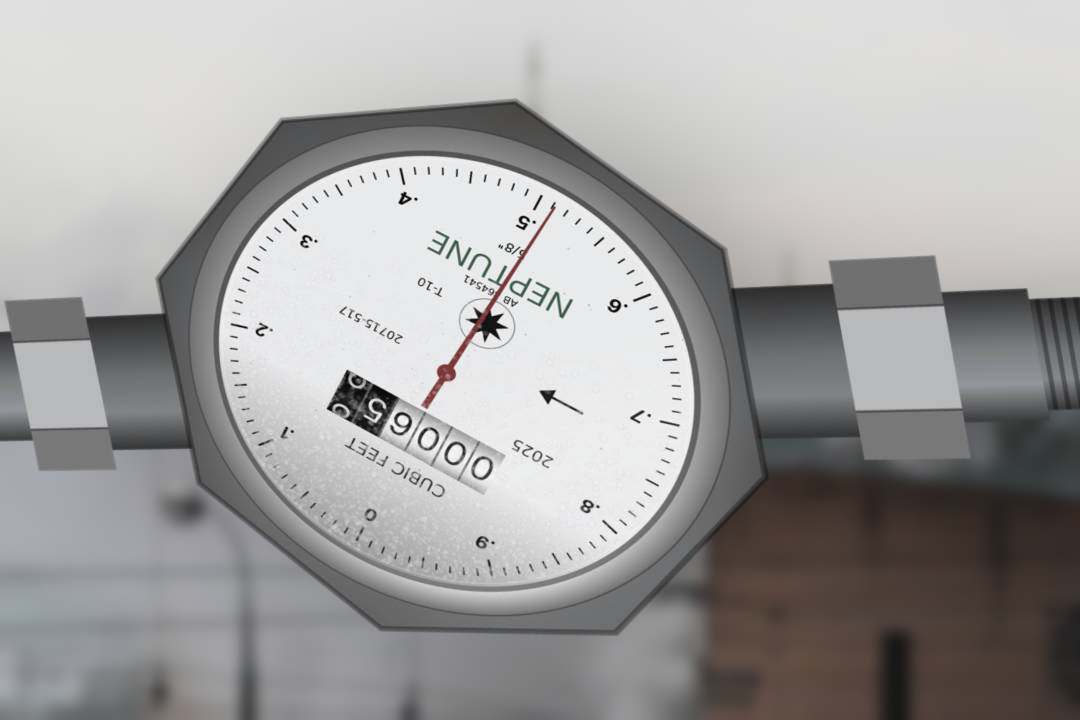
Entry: value=658.51 unit=ft³
